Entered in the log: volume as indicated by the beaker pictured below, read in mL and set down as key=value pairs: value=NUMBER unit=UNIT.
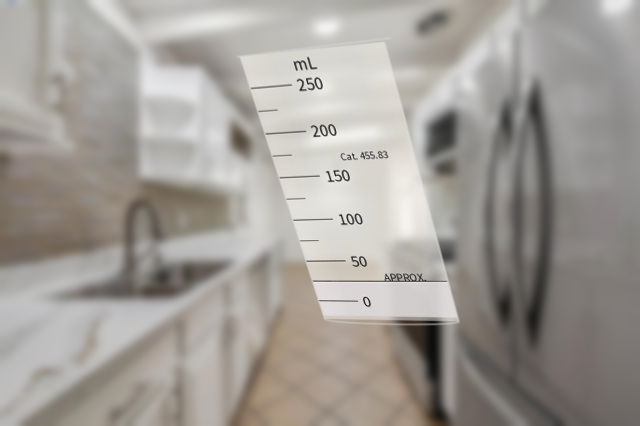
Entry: value=25 unit=mL
